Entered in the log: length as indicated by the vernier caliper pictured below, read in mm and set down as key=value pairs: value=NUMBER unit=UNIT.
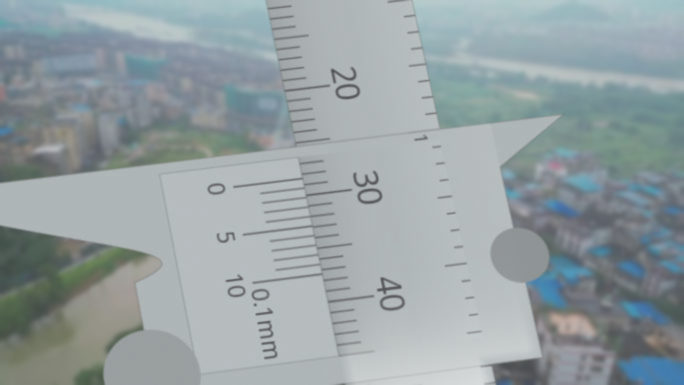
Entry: value=28.4 unit=mm
